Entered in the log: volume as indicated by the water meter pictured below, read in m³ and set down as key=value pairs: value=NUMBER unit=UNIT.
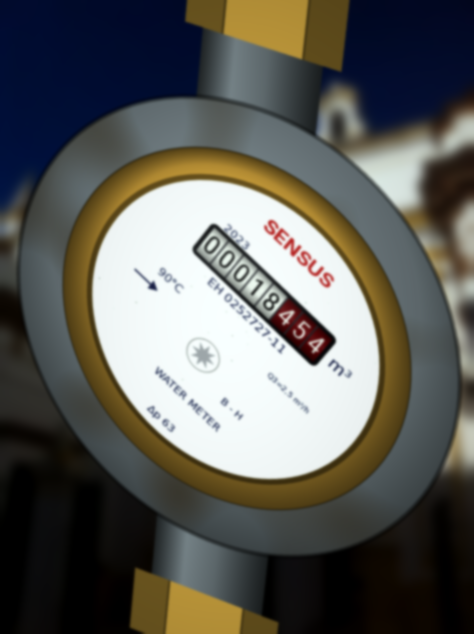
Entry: value=18.454 unit=m³
